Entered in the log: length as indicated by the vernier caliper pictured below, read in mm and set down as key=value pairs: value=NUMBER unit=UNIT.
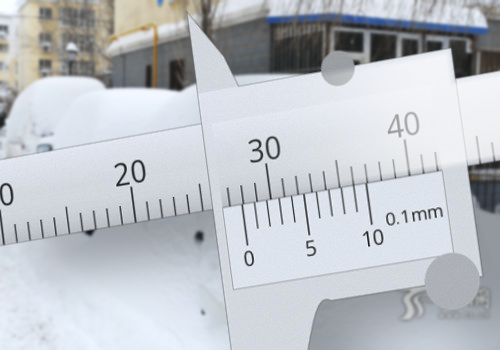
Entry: value=27.9 unit=mm
